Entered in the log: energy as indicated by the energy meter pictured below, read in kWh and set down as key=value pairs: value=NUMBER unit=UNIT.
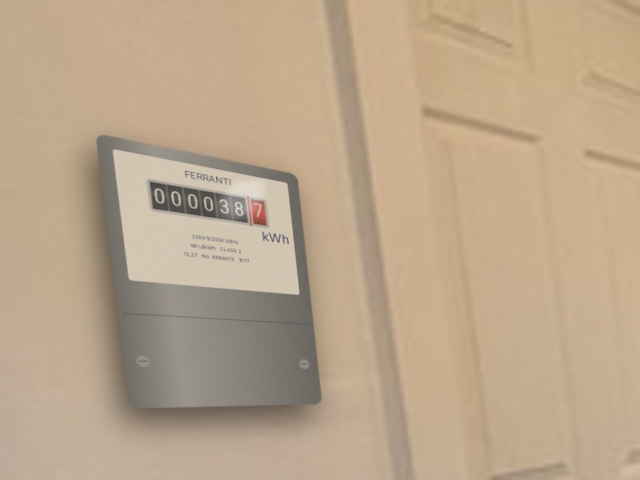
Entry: value=38.7 unit=kWh
